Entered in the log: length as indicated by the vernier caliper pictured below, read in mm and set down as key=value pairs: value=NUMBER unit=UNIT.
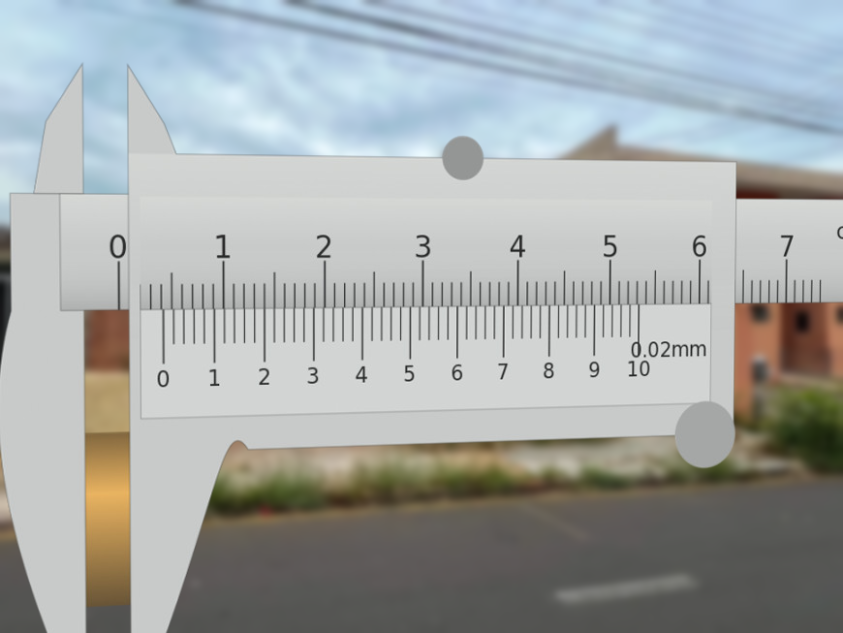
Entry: value=4.2 unit=mm
